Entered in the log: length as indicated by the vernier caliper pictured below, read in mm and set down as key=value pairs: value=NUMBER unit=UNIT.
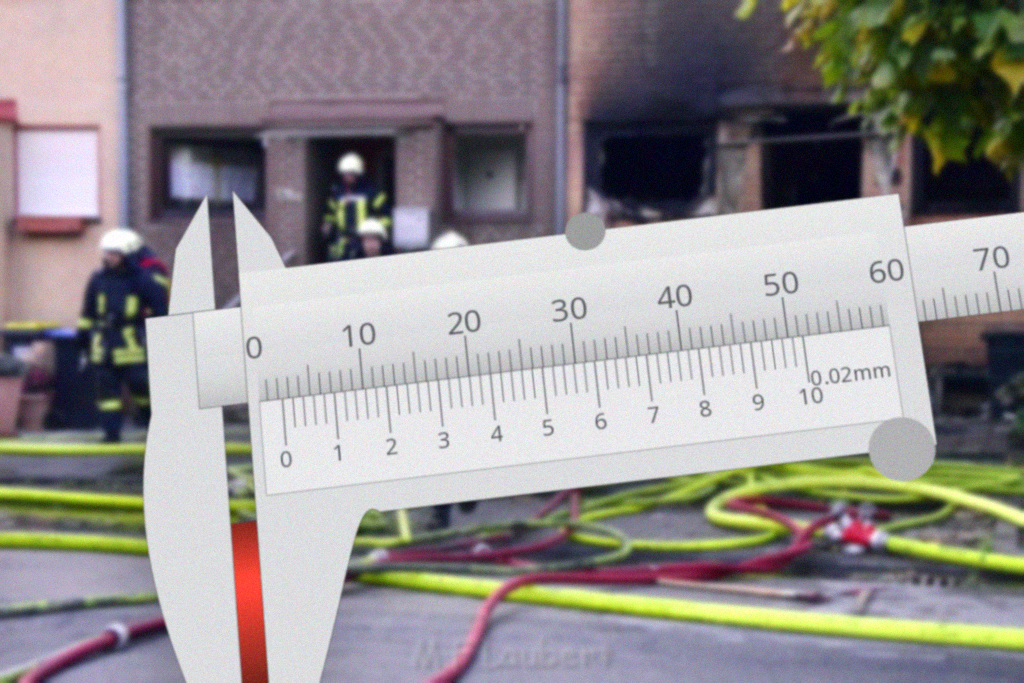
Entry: value=2.4 unit=mm
